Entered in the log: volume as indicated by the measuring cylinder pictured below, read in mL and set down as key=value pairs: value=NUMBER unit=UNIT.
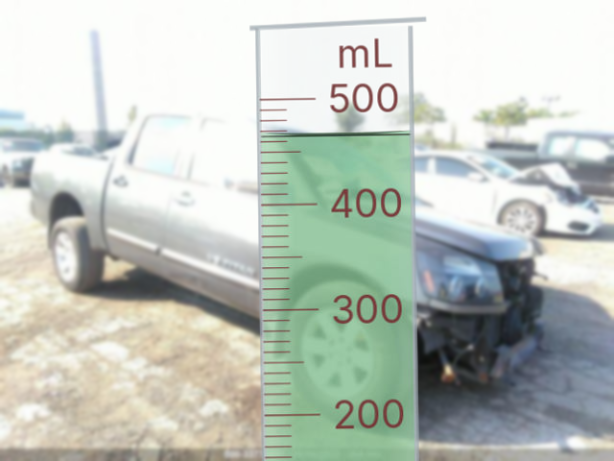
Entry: value=465 unit=mL
